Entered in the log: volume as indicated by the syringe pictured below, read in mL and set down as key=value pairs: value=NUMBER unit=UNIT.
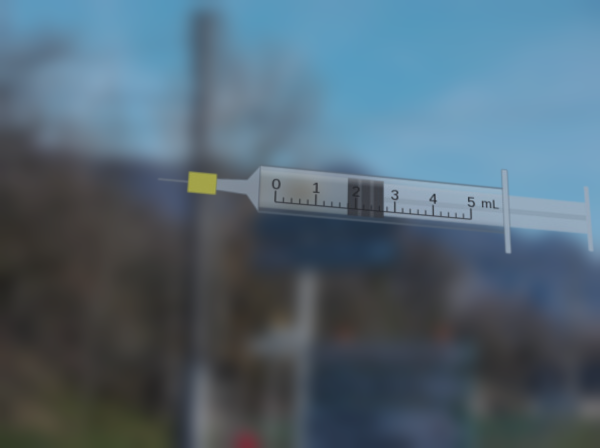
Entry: value=1.8 unit=mL
